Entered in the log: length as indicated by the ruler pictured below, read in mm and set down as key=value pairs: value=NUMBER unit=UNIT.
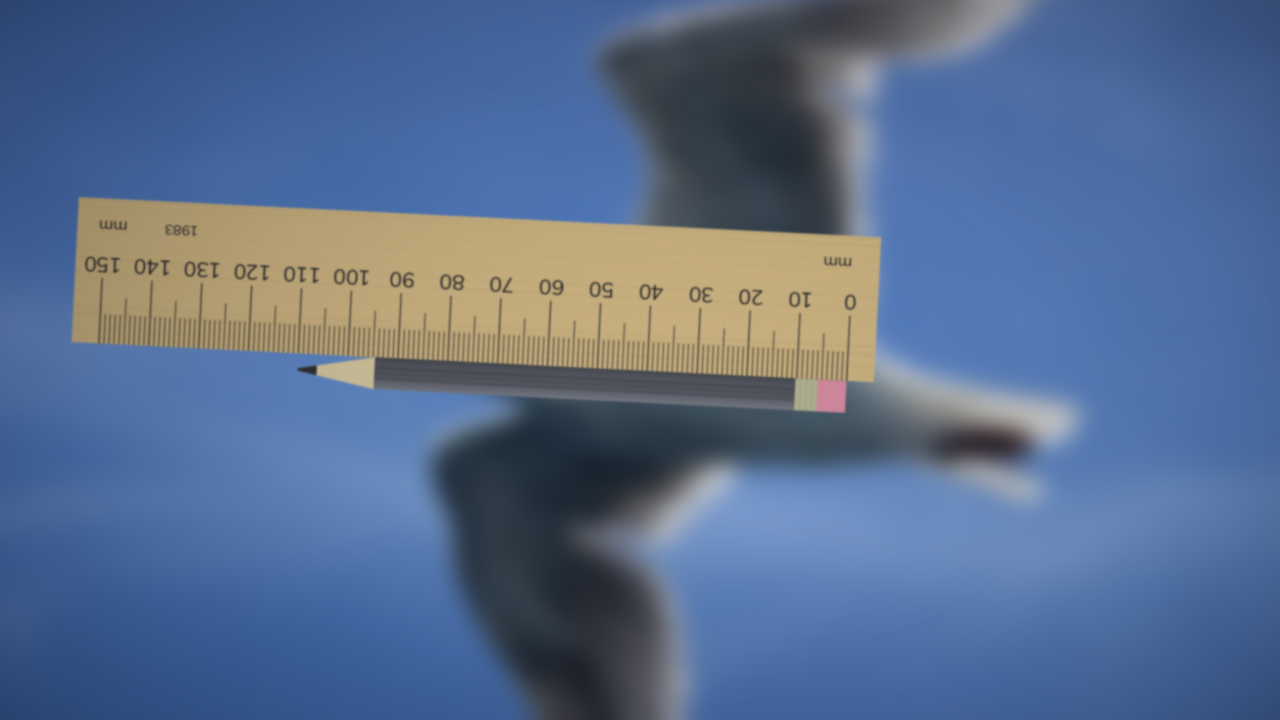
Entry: value=110 unit=mm
